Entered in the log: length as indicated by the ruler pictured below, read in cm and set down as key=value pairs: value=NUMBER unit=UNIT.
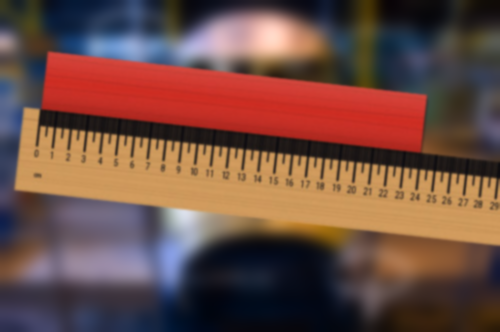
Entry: value=24 unit=cm
